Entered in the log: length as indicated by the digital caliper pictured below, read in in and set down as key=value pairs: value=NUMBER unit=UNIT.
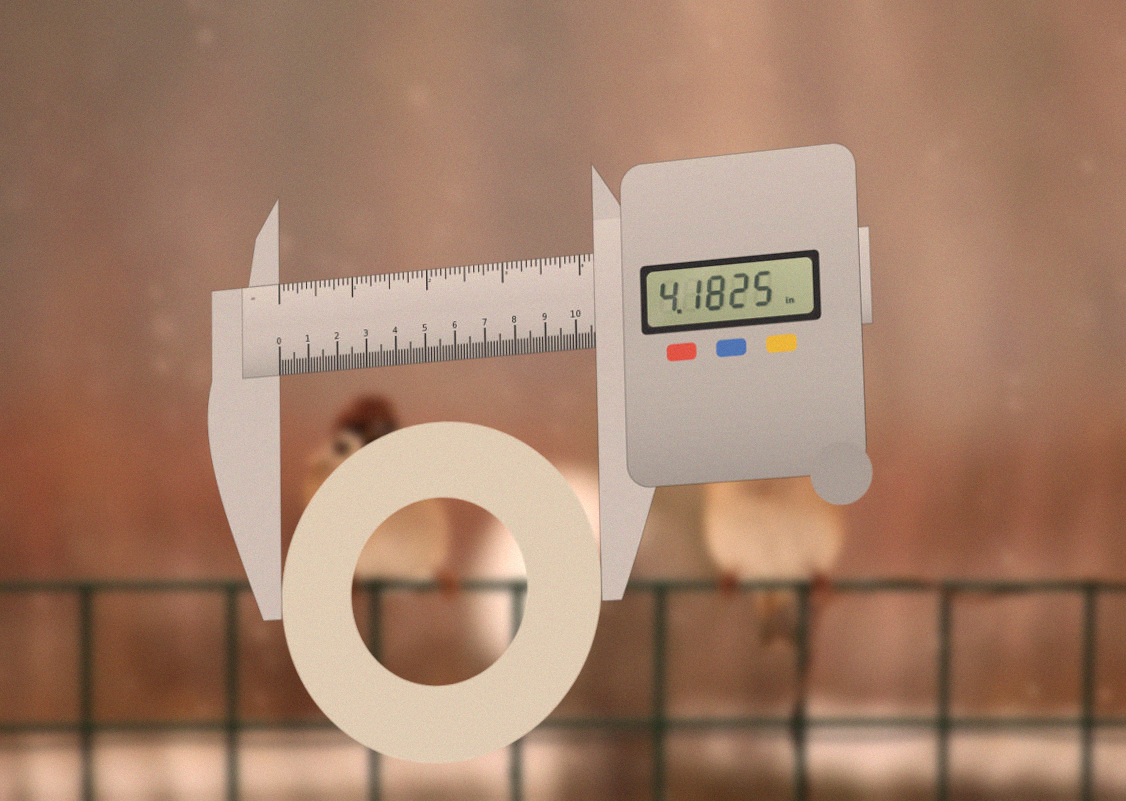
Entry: value=4.1825 unit=in
